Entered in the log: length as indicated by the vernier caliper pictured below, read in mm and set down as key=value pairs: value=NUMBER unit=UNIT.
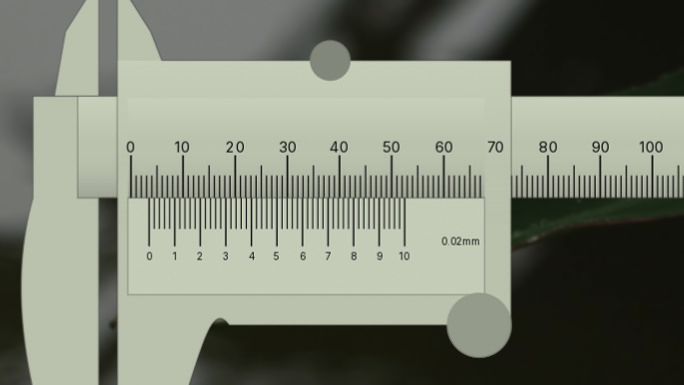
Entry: value=3.5 unit=mm
